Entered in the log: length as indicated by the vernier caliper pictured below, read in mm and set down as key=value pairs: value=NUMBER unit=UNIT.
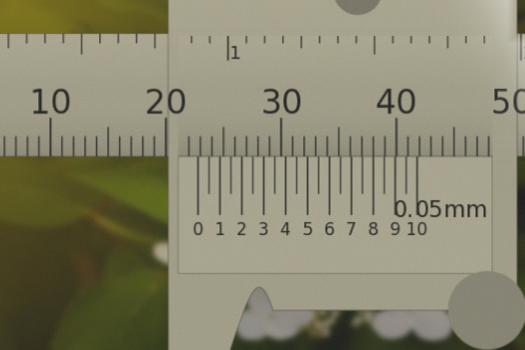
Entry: value=22.8 unit=mm
